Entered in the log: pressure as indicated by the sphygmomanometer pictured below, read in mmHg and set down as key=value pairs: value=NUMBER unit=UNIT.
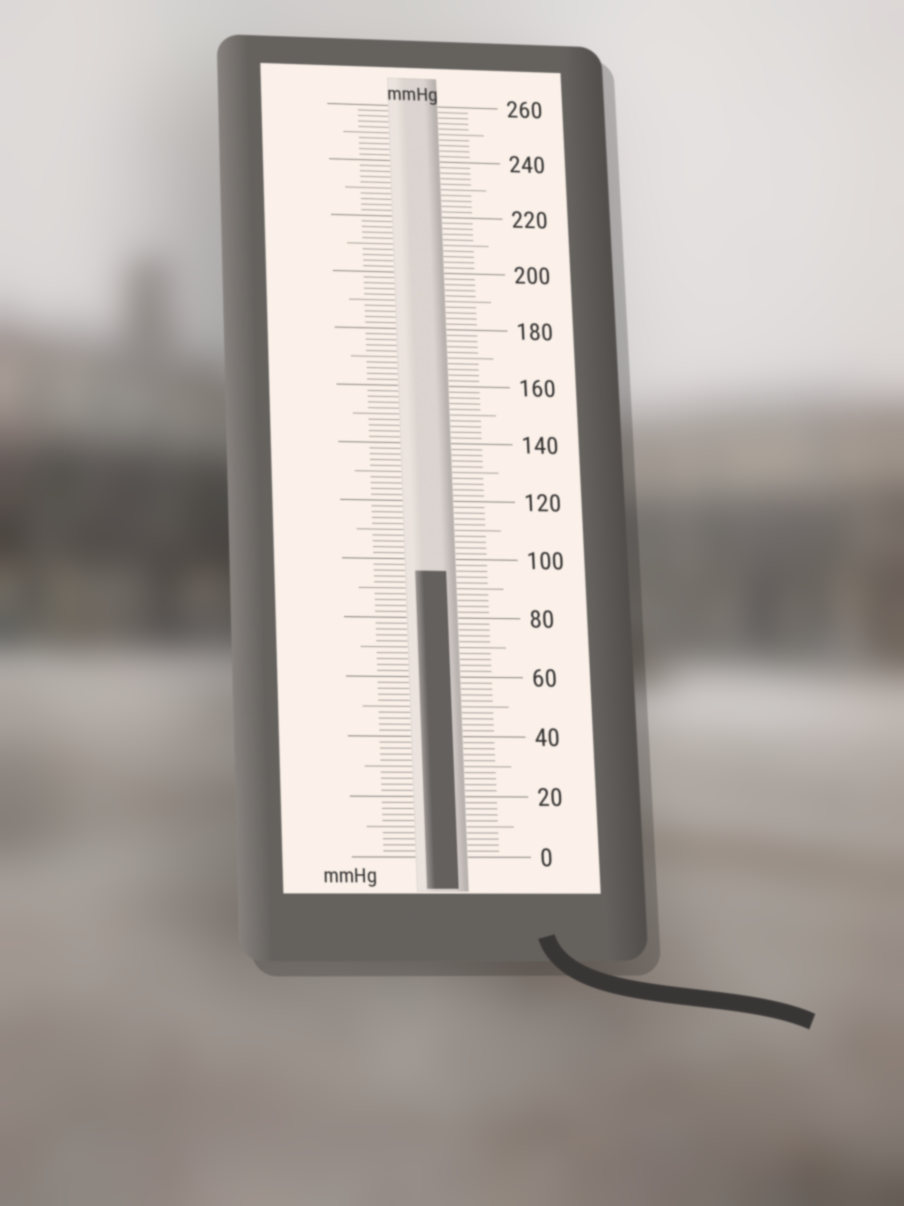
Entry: value=96 unit=mmHg
